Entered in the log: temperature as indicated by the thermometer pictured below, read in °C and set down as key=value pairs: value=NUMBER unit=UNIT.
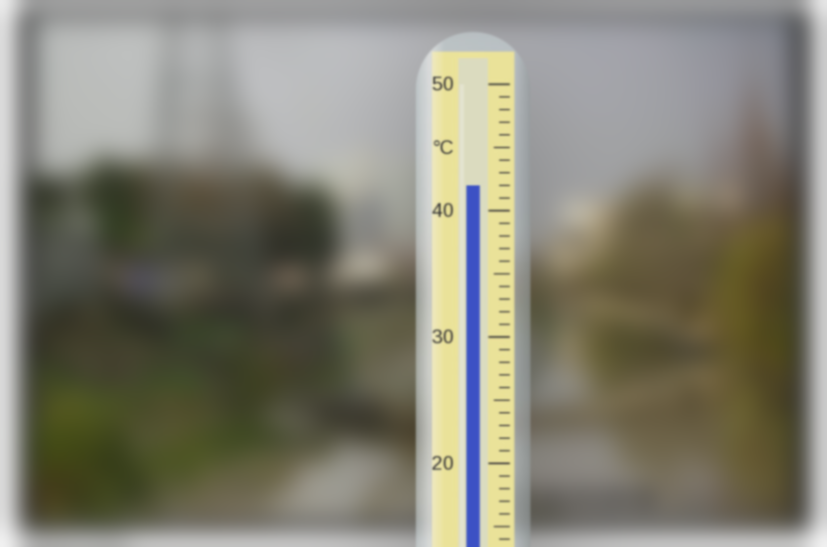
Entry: value=42 unit=°C
